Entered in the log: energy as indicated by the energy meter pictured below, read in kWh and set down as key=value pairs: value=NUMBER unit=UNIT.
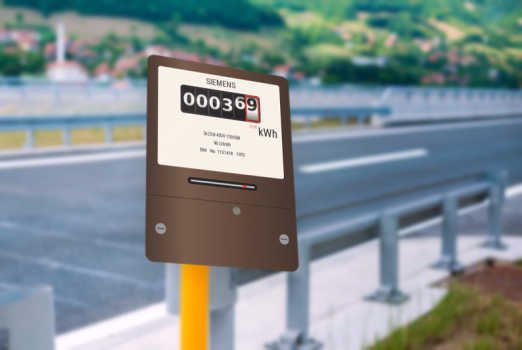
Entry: value=36.9 unit=kWh
